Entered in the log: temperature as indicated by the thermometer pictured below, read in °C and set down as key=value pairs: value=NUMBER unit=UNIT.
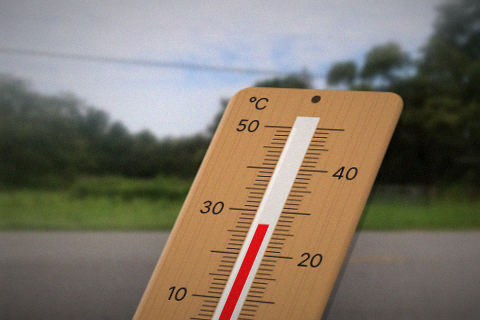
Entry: value=27 unit=°C
